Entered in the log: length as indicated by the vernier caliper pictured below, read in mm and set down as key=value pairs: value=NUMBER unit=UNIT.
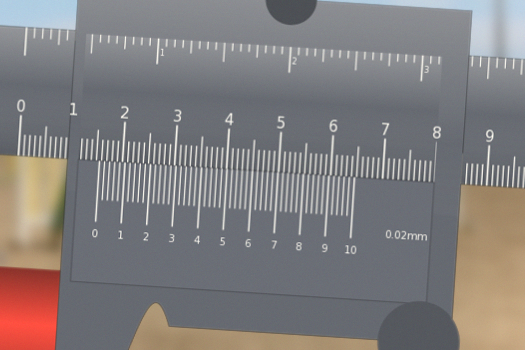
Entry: value=15.6 unit=mm
